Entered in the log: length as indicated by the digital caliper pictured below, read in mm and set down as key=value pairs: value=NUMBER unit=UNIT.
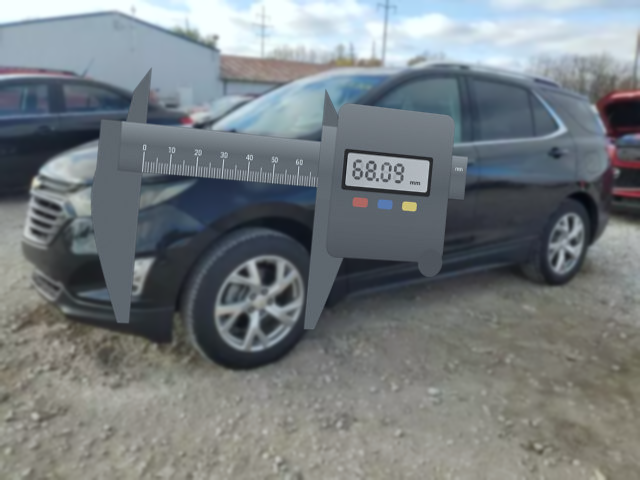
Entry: value=68.09 unit=mm
